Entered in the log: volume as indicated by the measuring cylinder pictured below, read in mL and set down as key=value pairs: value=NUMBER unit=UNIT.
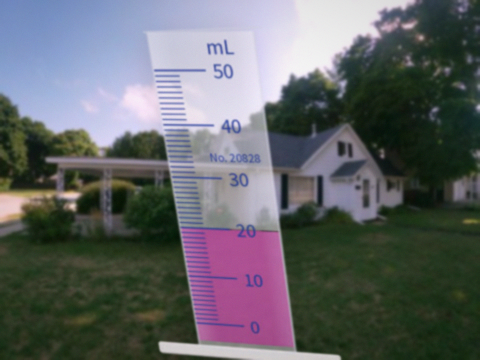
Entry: value=20 unit=mL
